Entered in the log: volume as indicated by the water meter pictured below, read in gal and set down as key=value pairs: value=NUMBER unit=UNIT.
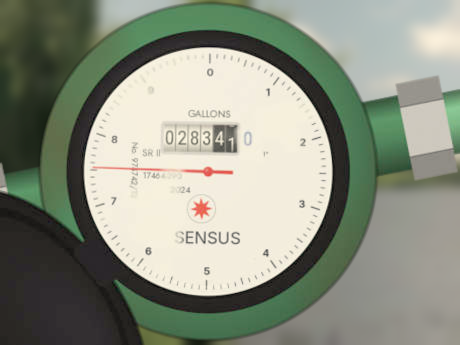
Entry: value=283407.5 unit=gal
